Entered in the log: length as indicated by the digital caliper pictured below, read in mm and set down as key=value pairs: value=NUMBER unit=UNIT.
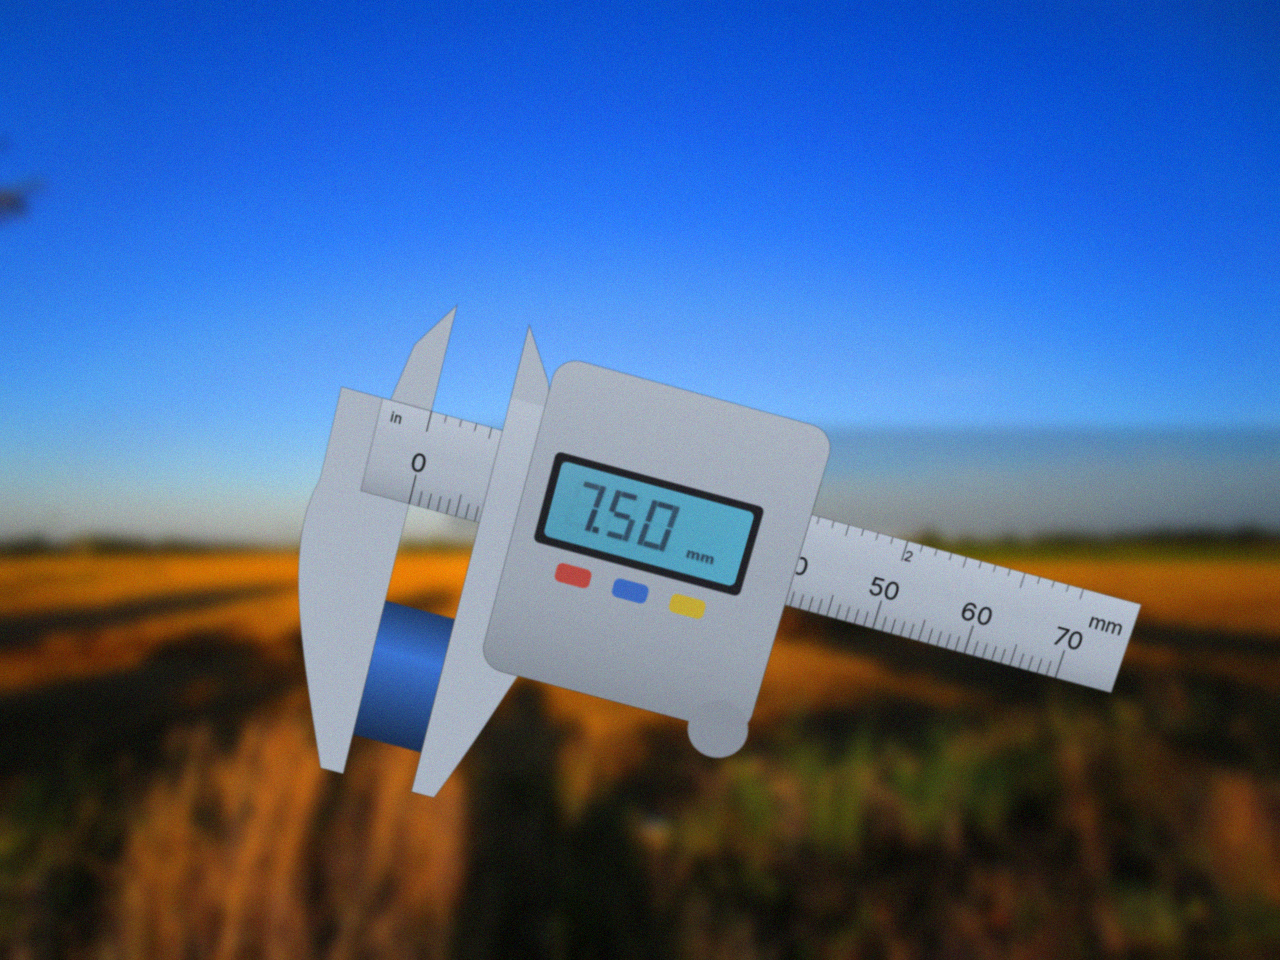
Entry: value=7.50 unit=mm
